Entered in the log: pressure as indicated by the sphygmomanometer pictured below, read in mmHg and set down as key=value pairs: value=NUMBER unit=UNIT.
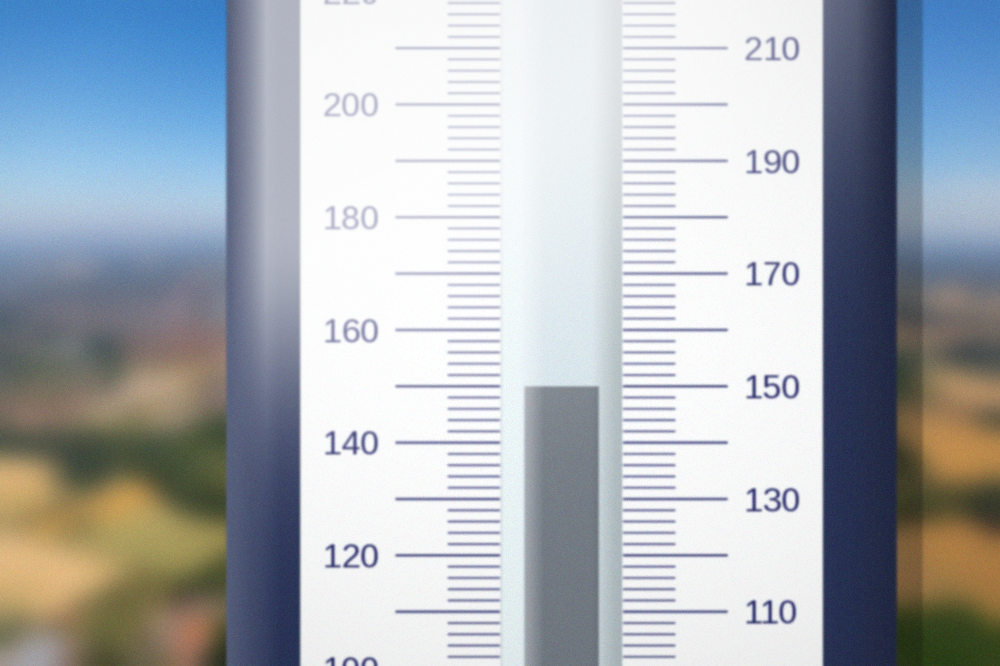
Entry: value=150 unit=mmHg
